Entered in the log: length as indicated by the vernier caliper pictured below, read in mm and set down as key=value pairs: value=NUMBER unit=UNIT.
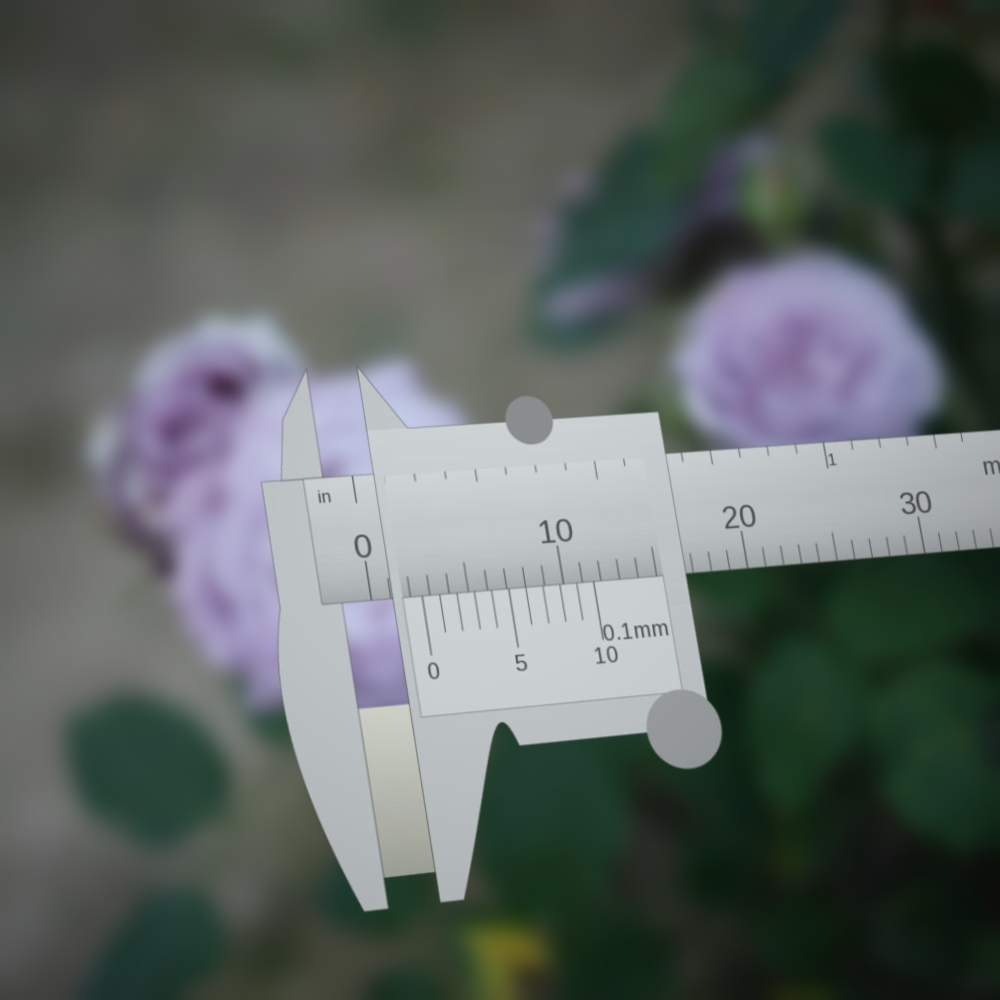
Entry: value=2.6 unit=mm
